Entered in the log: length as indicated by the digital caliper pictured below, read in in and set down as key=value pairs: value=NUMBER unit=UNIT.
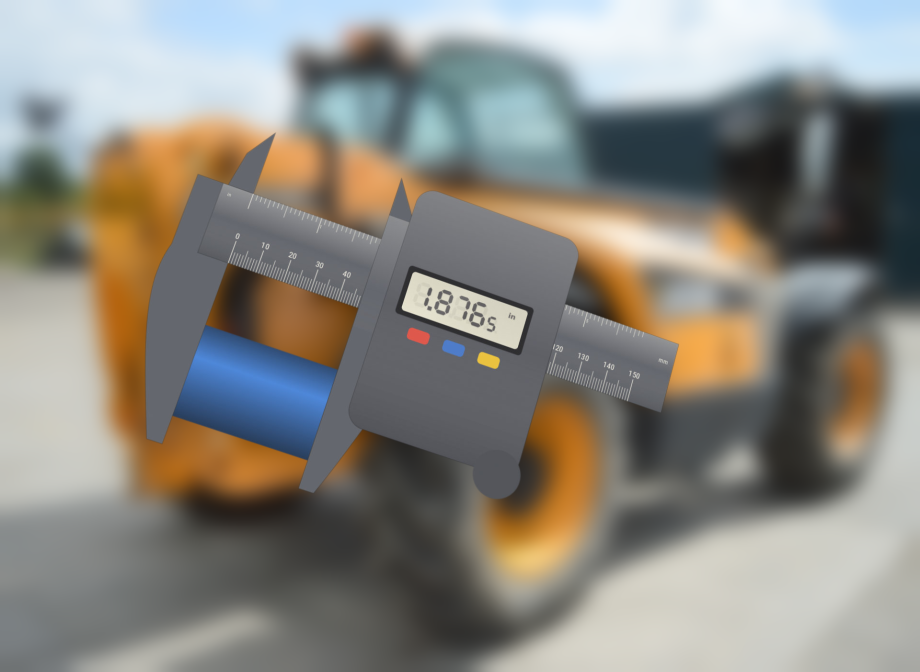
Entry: value=1.8765 unit=in
